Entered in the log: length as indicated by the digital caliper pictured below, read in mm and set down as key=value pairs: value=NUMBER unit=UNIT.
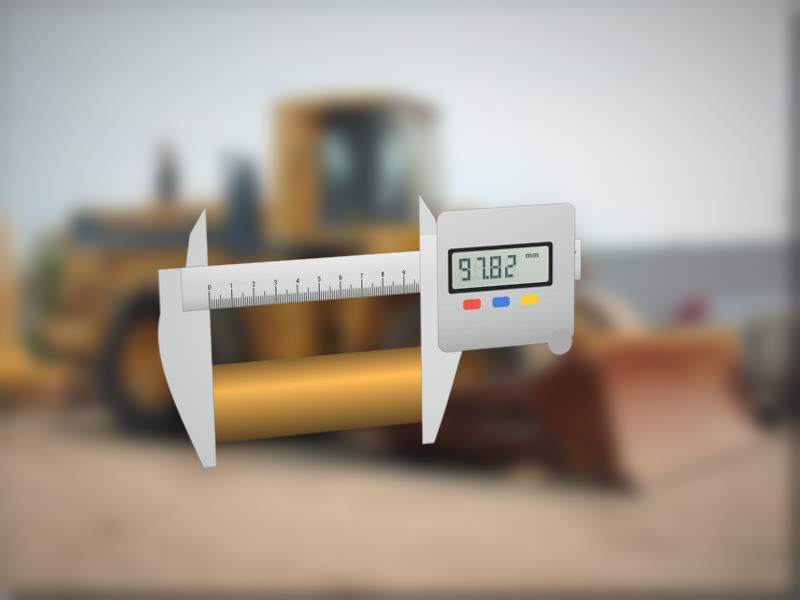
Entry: value=97.82 unit=mm
